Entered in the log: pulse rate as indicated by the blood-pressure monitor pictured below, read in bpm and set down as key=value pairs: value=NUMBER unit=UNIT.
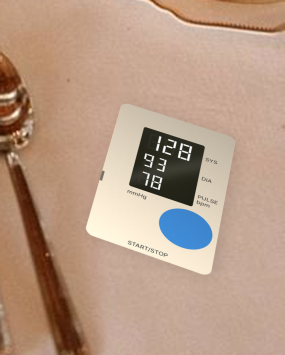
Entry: value=78 unit=bpm
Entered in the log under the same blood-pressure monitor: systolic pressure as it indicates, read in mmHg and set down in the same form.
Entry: value=128 unit=mmHg
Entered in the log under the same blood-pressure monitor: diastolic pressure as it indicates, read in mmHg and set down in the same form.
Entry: value=93 unit=mmHg
